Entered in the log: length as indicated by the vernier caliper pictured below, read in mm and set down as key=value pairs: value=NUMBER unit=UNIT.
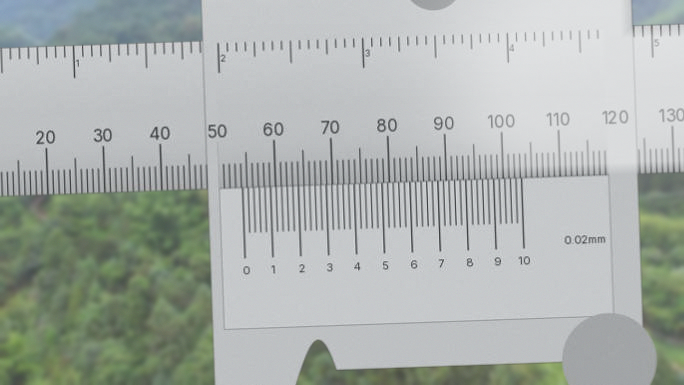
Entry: value=54.2 unit=mm
